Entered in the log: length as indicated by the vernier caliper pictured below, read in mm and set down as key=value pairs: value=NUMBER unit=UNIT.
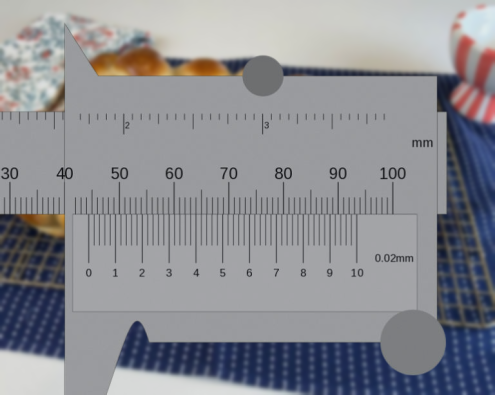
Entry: value=44.4 unit=mm
